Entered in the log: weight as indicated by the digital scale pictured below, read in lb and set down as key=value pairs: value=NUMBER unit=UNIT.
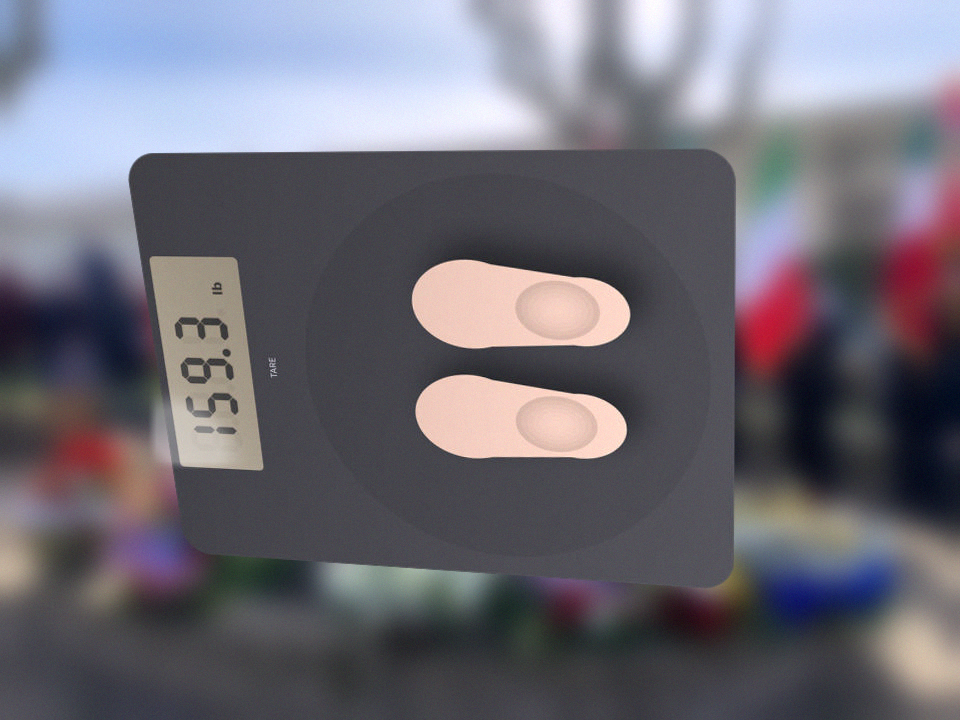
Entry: value=159.3 unit=lb
